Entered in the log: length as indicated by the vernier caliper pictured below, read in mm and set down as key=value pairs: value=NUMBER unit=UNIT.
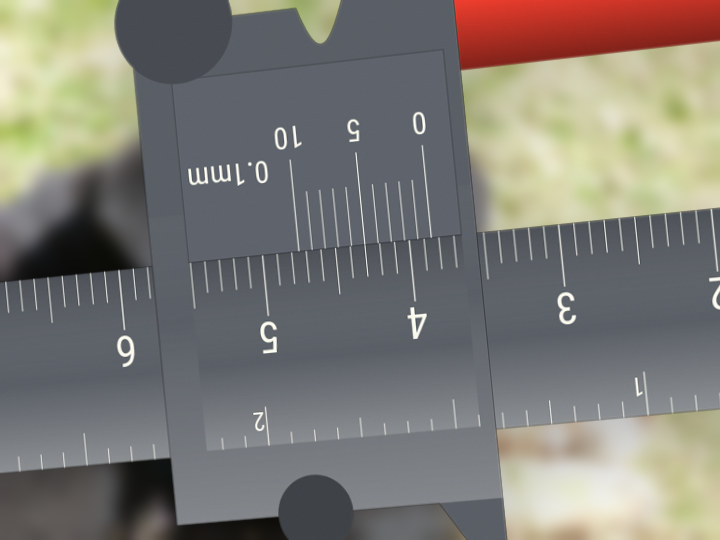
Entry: value=38.5 unit=mm
